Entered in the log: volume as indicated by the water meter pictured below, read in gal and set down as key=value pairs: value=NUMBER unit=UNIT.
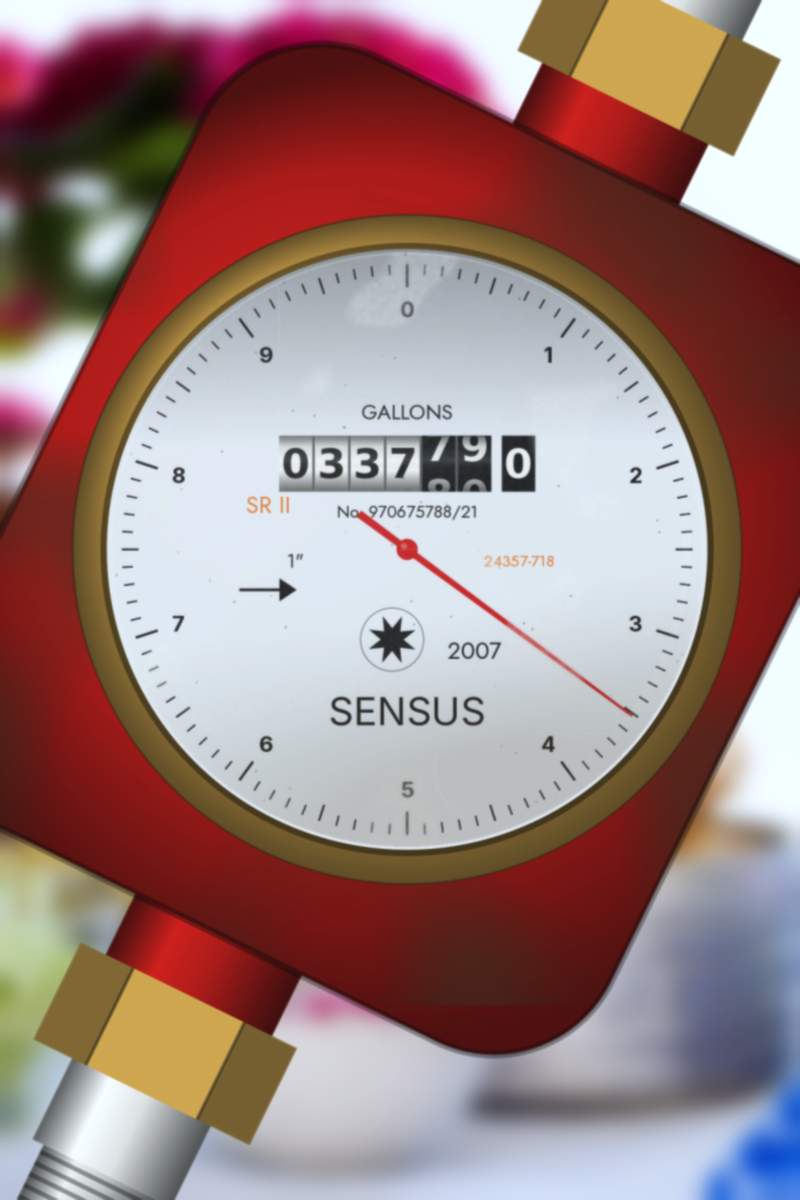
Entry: value=337793.5 unit=gal
